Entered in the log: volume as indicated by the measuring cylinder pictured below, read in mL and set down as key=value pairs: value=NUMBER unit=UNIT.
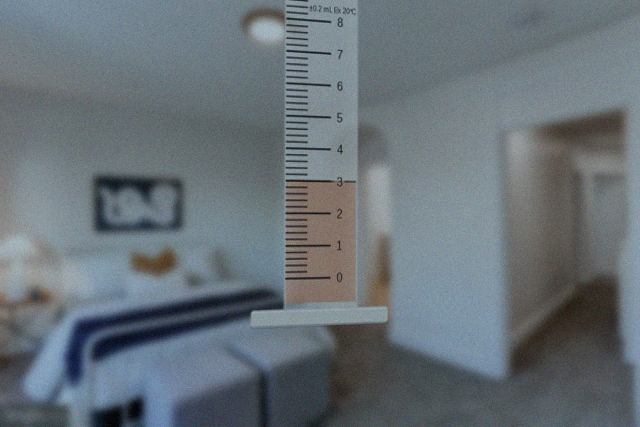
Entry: value=3 unit=mL
